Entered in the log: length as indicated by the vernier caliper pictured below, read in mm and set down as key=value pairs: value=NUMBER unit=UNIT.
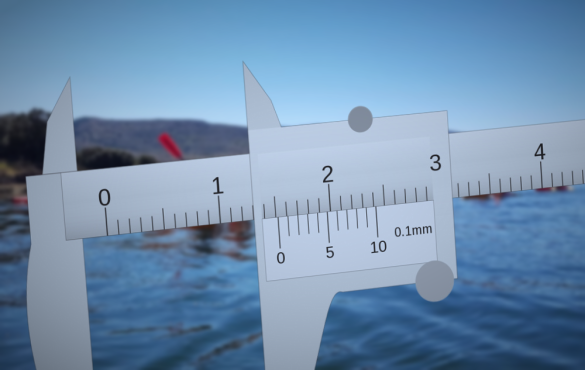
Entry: value=15.2 unit=mm
